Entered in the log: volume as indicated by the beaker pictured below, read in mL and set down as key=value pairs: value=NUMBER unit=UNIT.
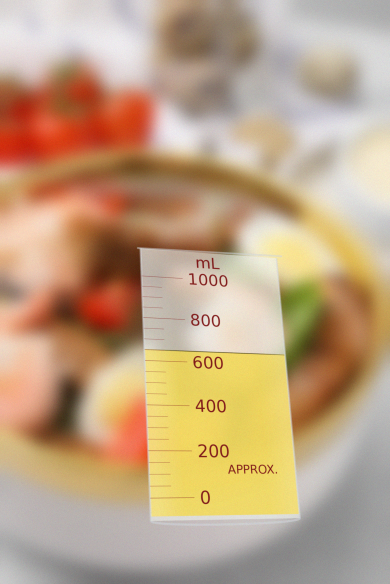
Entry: value=650 unit=mL
